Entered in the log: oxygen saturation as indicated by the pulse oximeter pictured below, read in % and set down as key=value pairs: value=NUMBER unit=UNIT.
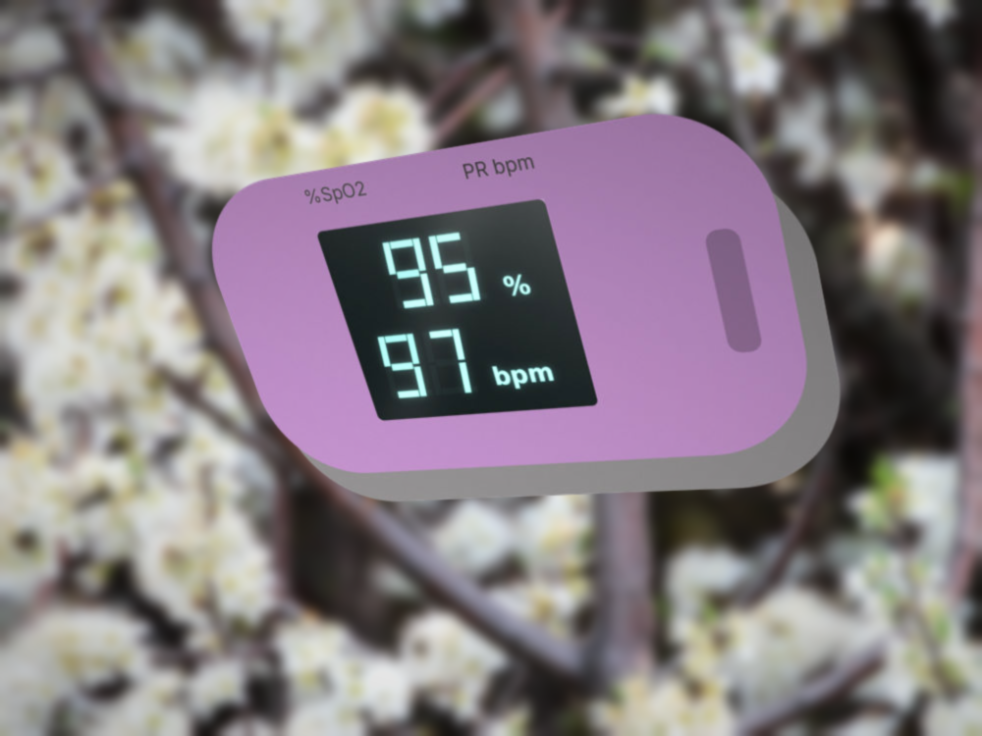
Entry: value=95 unit=%
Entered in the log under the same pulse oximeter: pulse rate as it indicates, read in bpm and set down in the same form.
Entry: value=97 unit=bpm
